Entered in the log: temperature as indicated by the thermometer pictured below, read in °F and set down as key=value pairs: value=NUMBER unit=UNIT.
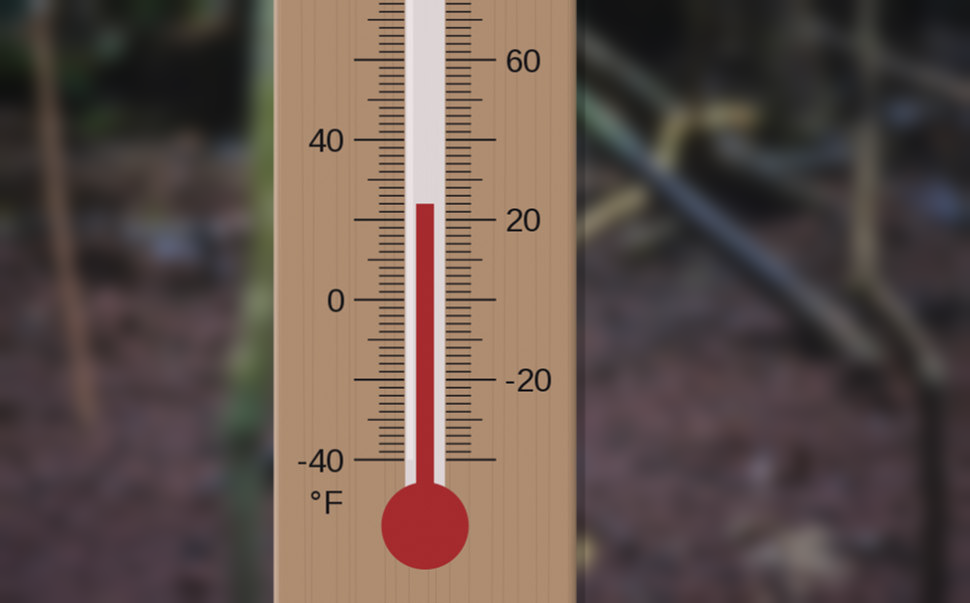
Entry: value=24 unit=°F
